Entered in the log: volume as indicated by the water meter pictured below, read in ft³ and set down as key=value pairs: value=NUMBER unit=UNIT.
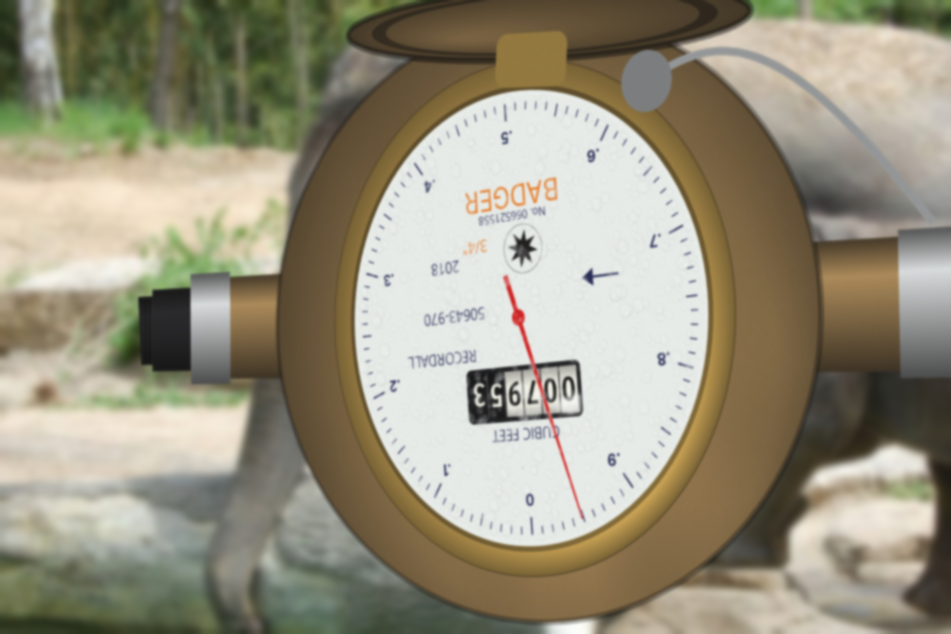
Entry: value=7952.95 unit=ft³
